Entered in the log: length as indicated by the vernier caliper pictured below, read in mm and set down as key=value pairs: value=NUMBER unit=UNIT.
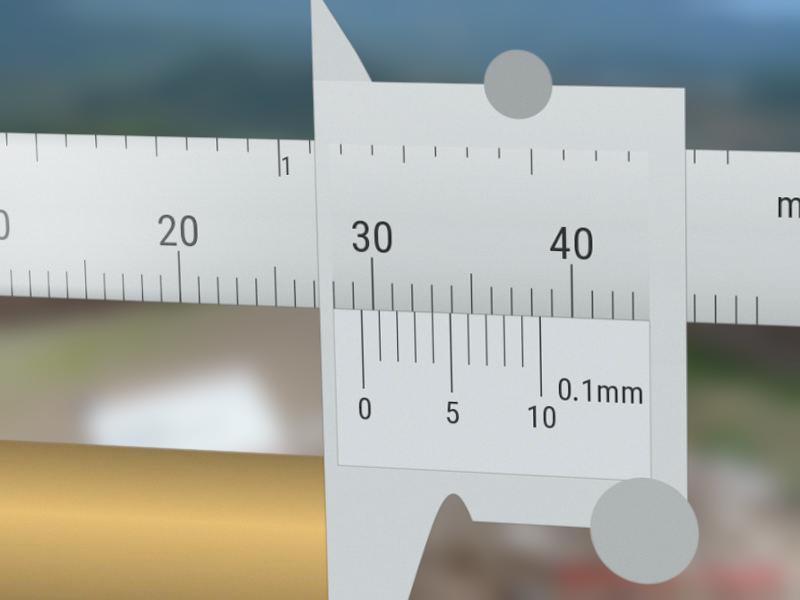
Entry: value=29.4 unit=mm
